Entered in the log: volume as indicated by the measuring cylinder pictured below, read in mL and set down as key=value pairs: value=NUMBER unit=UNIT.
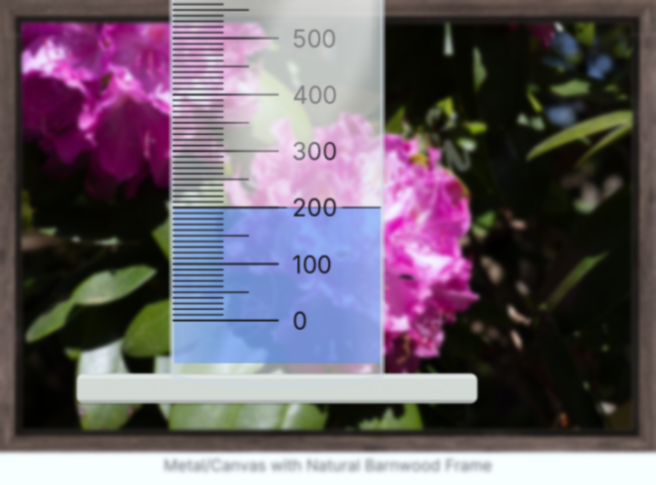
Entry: value=200 unit=mL
